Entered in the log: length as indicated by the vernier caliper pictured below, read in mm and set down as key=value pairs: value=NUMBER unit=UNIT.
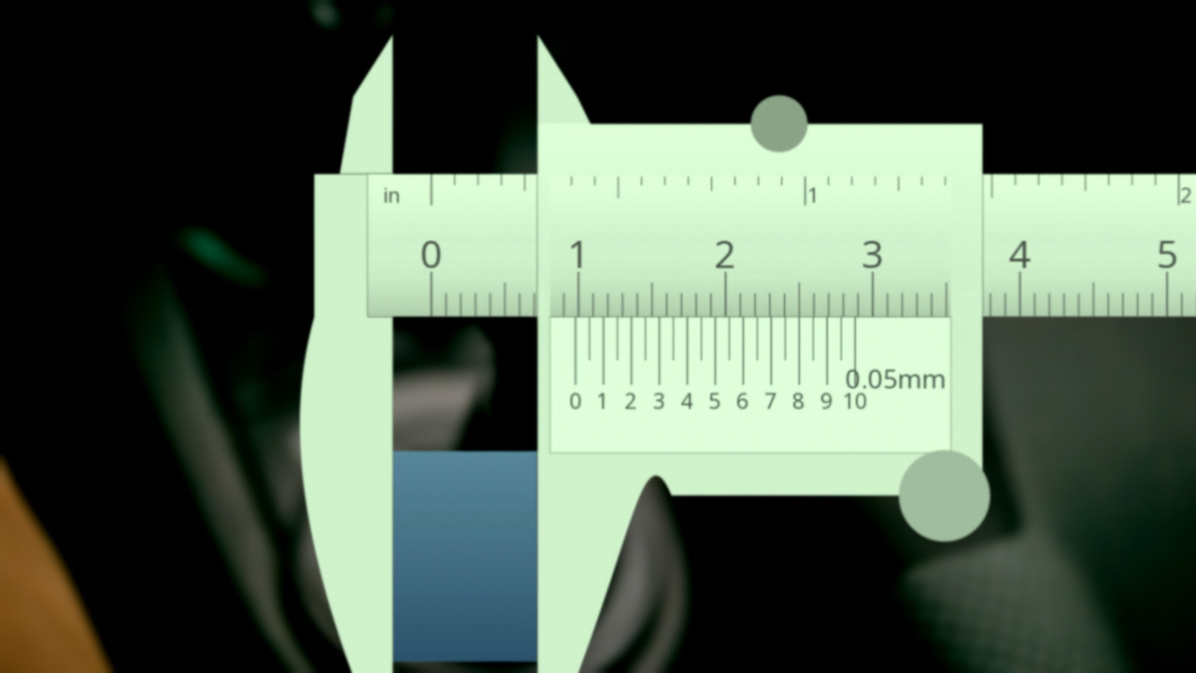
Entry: value=9.8 unit=mm
